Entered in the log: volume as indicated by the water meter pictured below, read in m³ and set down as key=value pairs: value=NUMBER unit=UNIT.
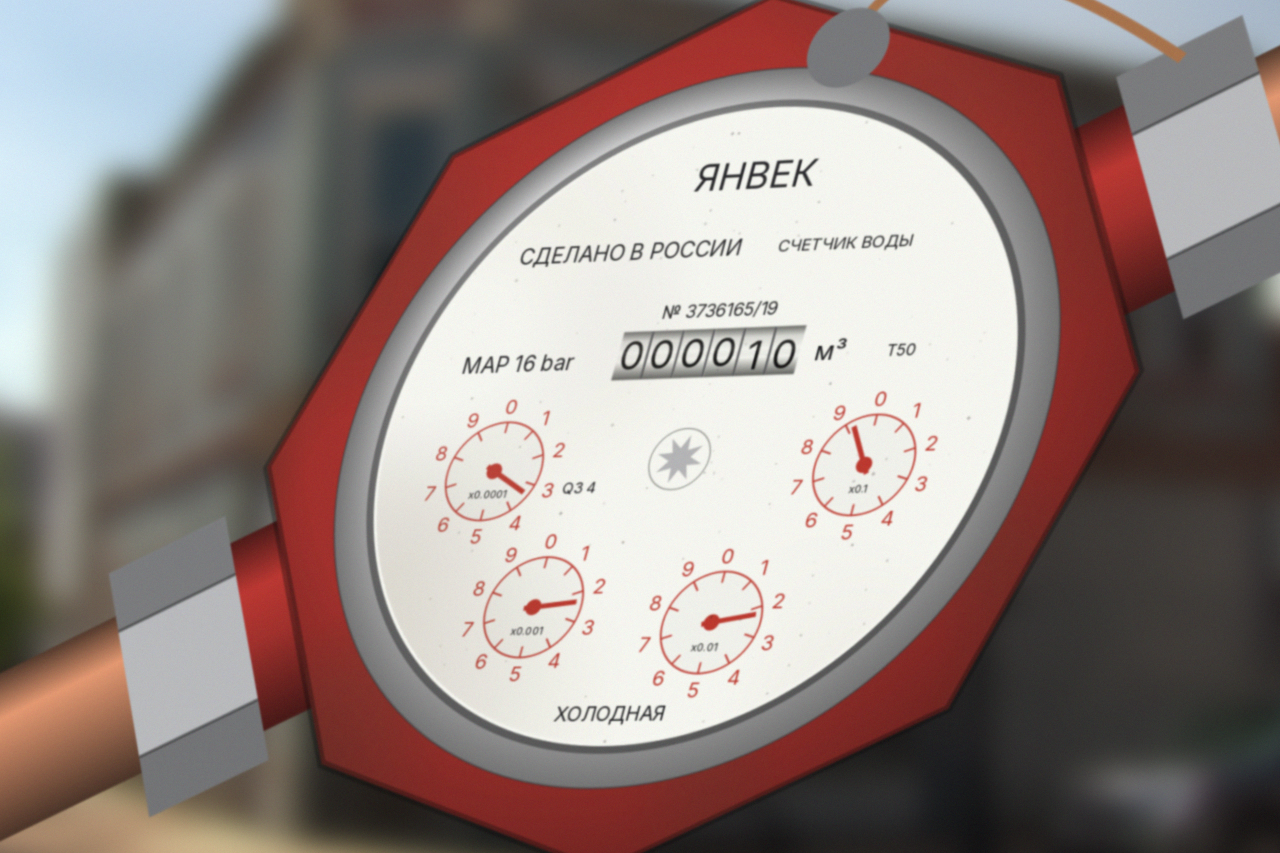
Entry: value=9.9223 unit=m³
